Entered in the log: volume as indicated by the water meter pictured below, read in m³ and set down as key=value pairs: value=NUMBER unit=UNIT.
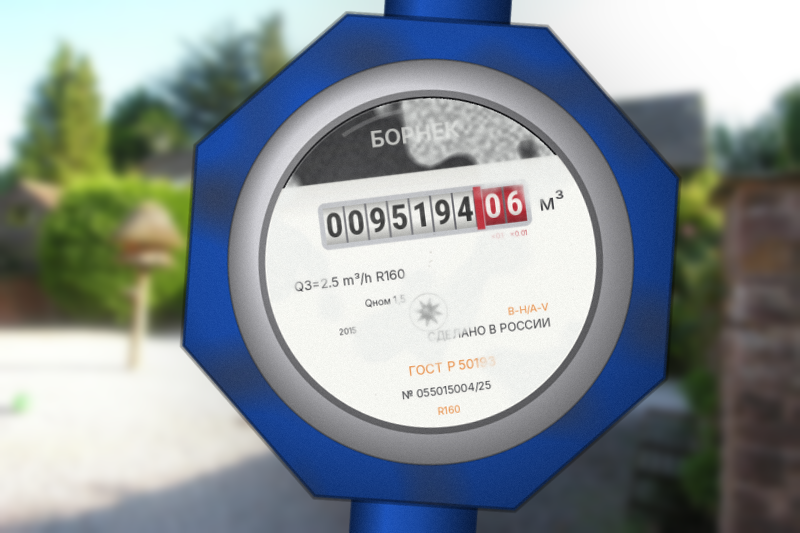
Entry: value=95194.06 unit=m³
